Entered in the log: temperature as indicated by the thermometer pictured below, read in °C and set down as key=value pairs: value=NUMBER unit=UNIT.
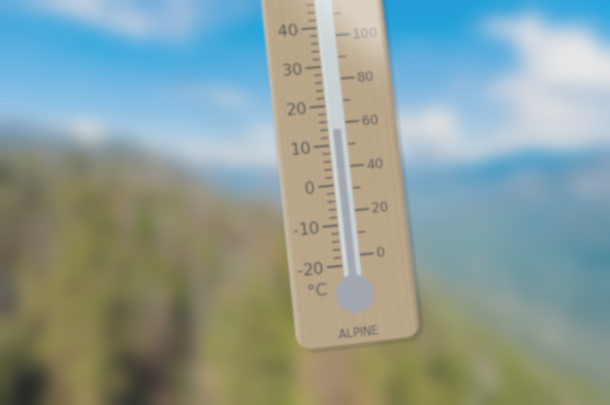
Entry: value=14 unit=°C
